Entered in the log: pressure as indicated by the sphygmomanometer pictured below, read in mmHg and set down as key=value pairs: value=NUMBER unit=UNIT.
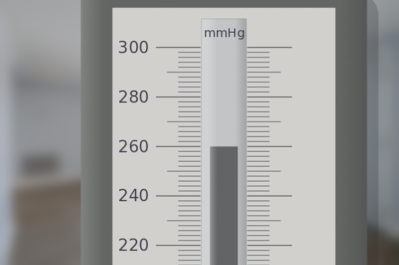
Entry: value=260 unit=mmHg
